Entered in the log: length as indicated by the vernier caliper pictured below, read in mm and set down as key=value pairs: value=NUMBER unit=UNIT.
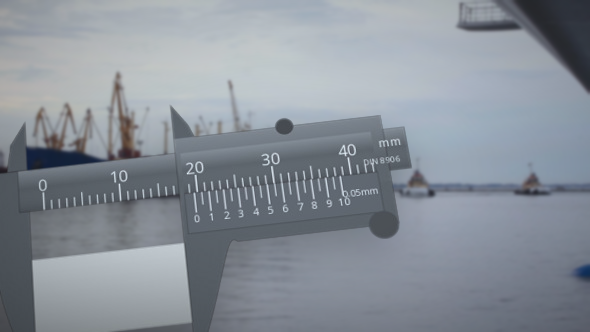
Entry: value=19.6 unit=mm
